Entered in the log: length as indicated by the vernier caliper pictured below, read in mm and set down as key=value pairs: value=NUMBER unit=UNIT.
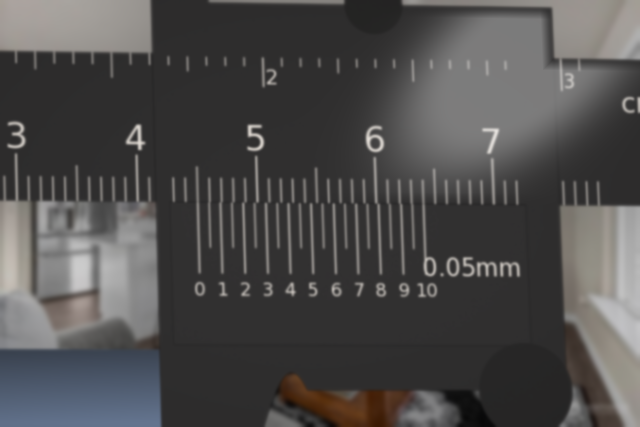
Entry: value=45.0 unit=mm
